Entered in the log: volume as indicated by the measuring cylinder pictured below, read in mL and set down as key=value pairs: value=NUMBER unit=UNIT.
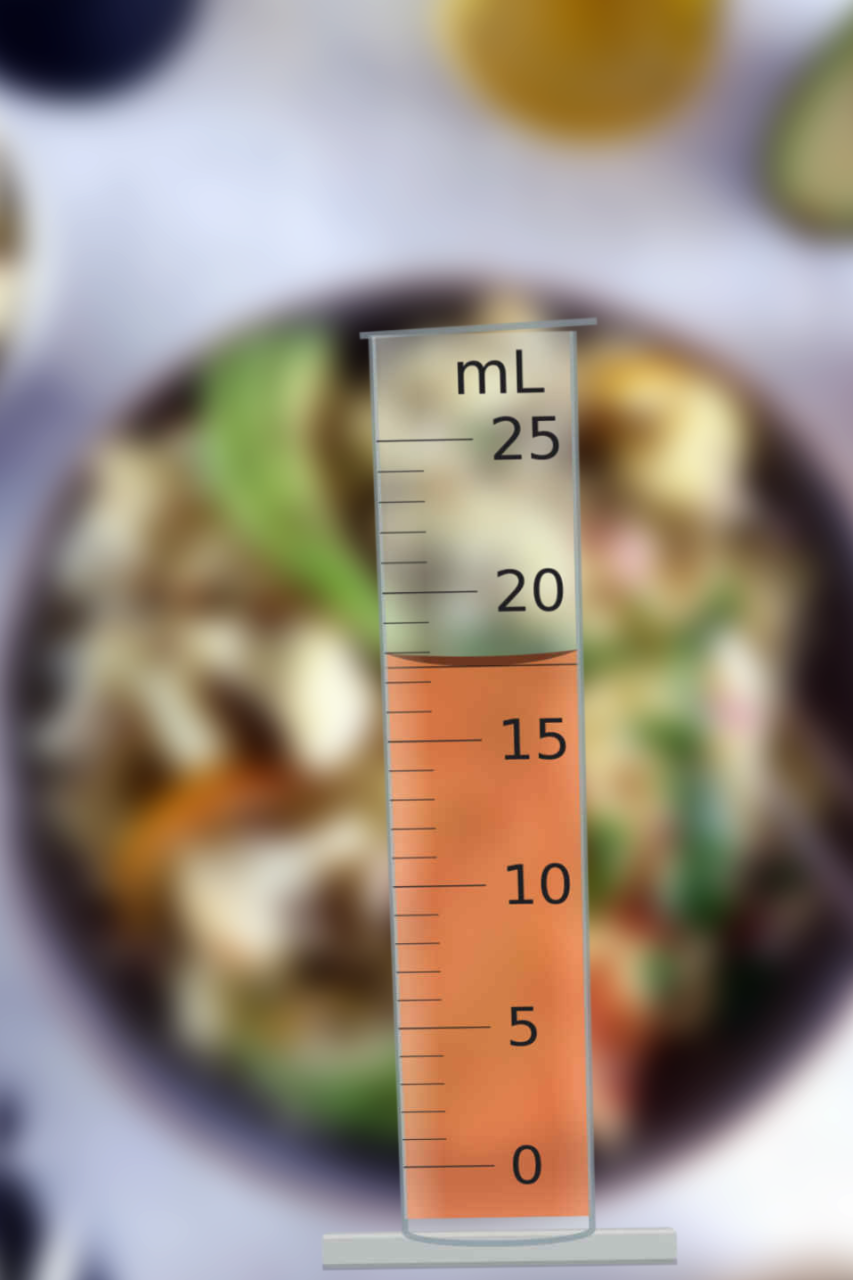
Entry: value=17.5 unit=mL
